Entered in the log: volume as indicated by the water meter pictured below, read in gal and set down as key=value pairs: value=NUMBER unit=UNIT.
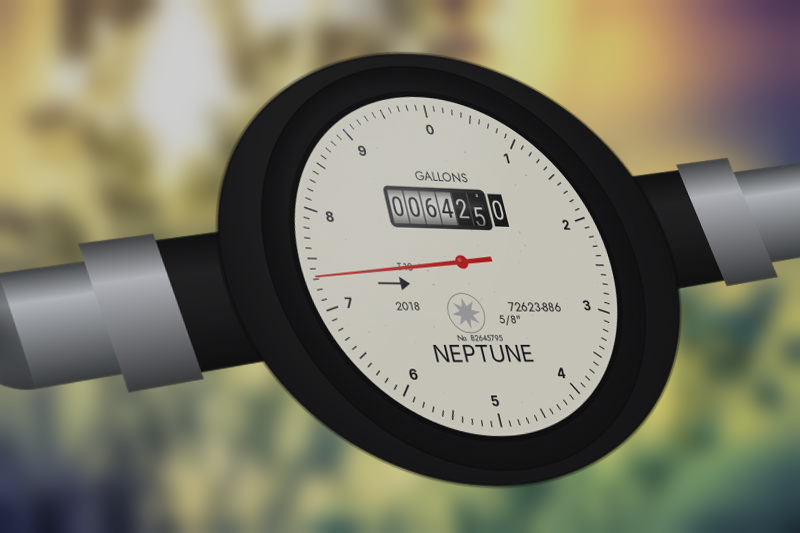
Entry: value=64247.3 unit=gal
